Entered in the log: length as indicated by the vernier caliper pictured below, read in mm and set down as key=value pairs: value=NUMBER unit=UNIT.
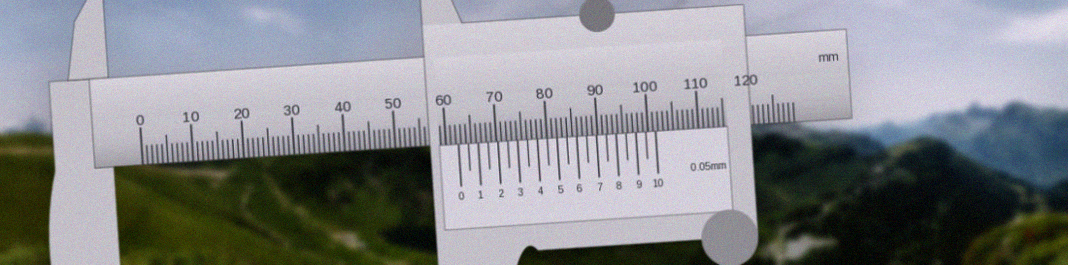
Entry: value=62.5 unit=mm
